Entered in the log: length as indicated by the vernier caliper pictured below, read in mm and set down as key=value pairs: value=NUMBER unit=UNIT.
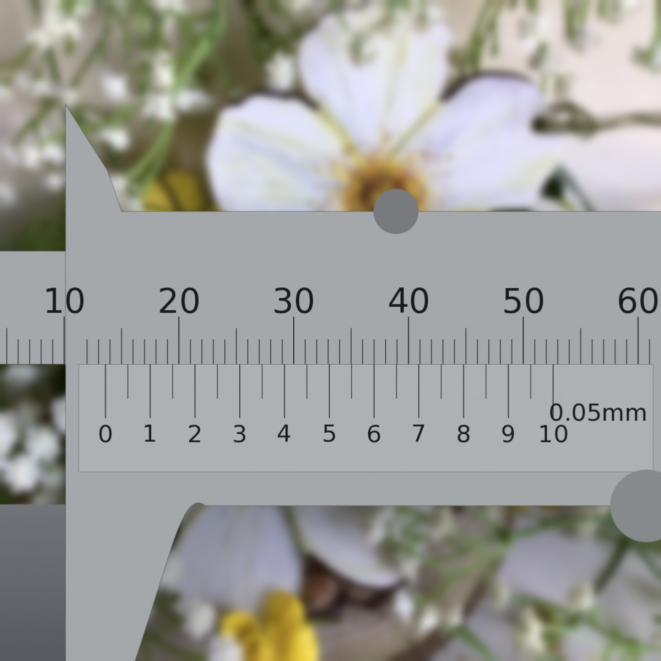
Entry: value=13.6 unit=mm
